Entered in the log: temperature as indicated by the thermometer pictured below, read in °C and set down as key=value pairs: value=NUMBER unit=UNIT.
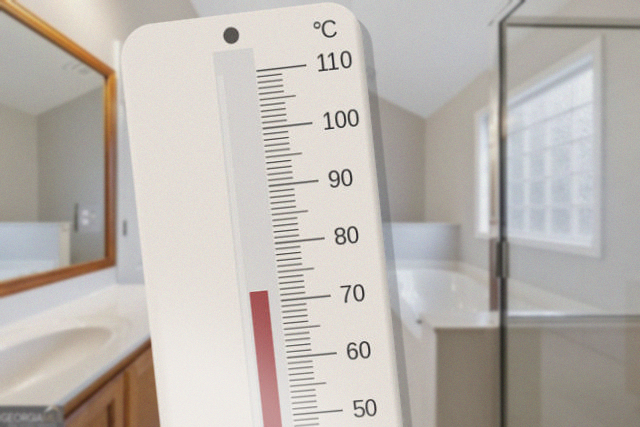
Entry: value=72 unit=°C
